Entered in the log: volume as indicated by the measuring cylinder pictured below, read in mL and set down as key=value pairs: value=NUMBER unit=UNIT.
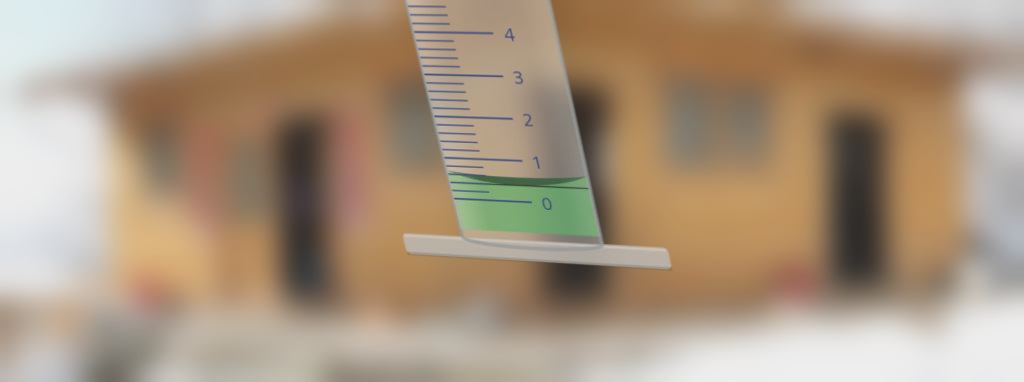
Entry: value=0.4 unit=mL
